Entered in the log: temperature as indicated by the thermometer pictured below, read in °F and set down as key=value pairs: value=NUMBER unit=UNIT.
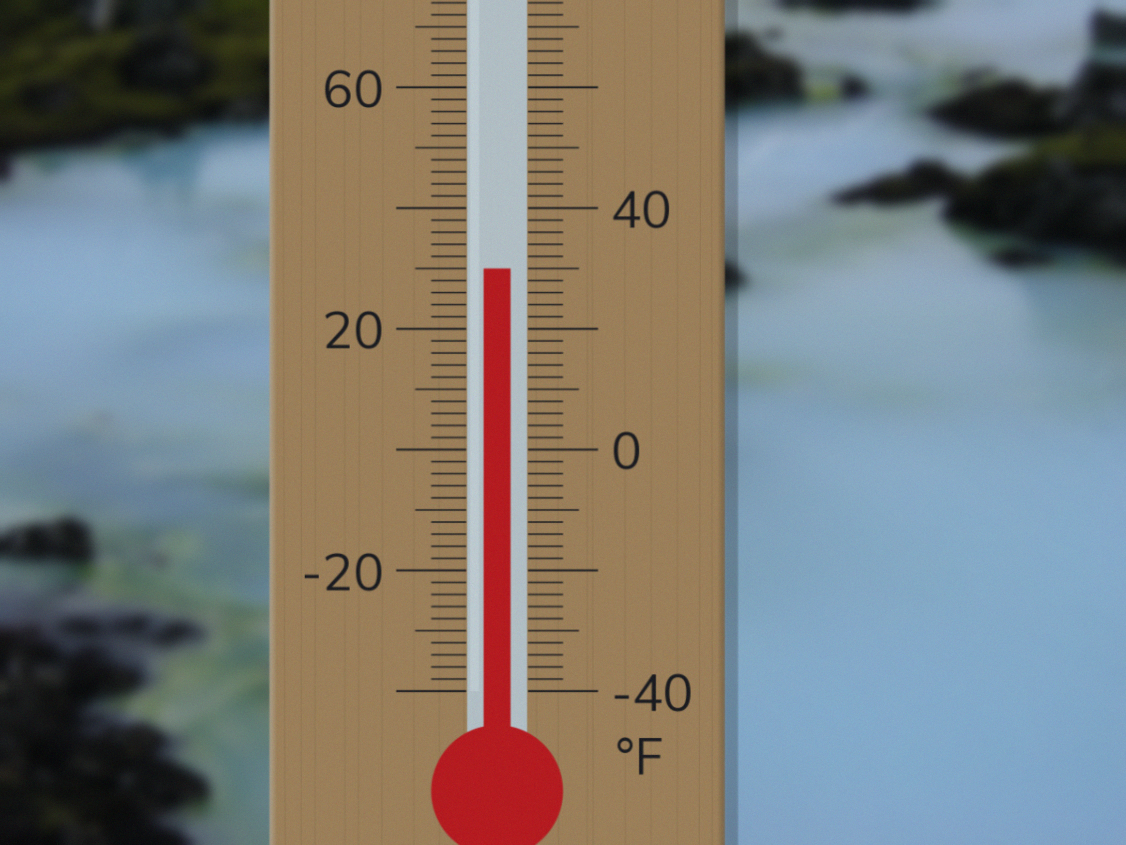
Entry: value=30 unit=°F
